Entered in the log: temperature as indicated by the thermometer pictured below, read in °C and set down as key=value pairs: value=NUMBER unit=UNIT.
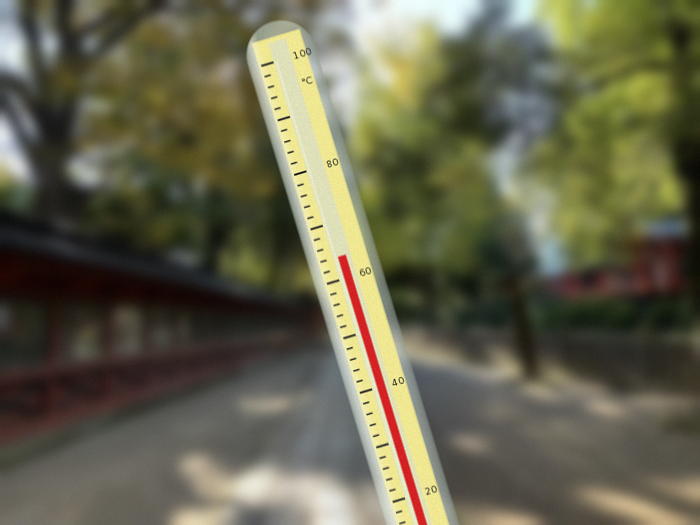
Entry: value=64 unit=°C
